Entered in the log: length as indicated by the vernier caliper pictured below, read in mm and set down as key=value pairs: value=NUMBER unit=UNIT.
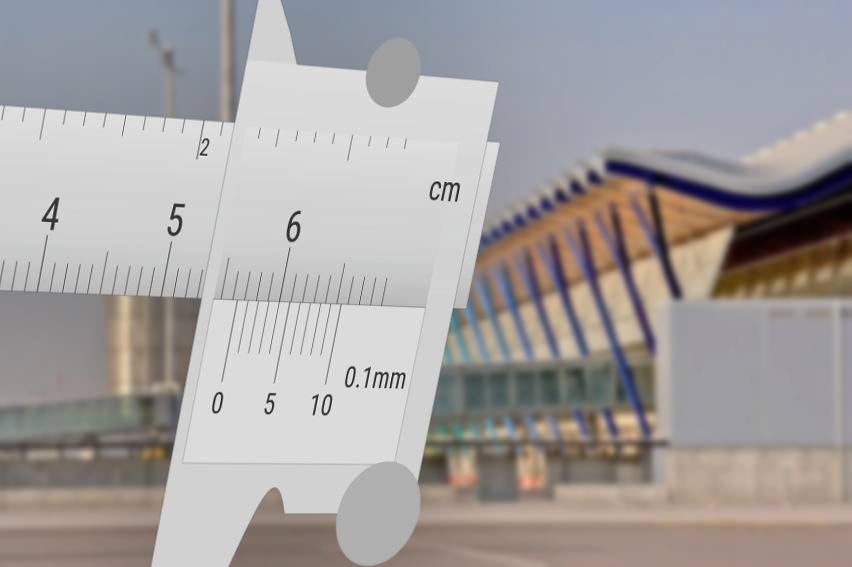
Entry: value=56.4 unit=mm
